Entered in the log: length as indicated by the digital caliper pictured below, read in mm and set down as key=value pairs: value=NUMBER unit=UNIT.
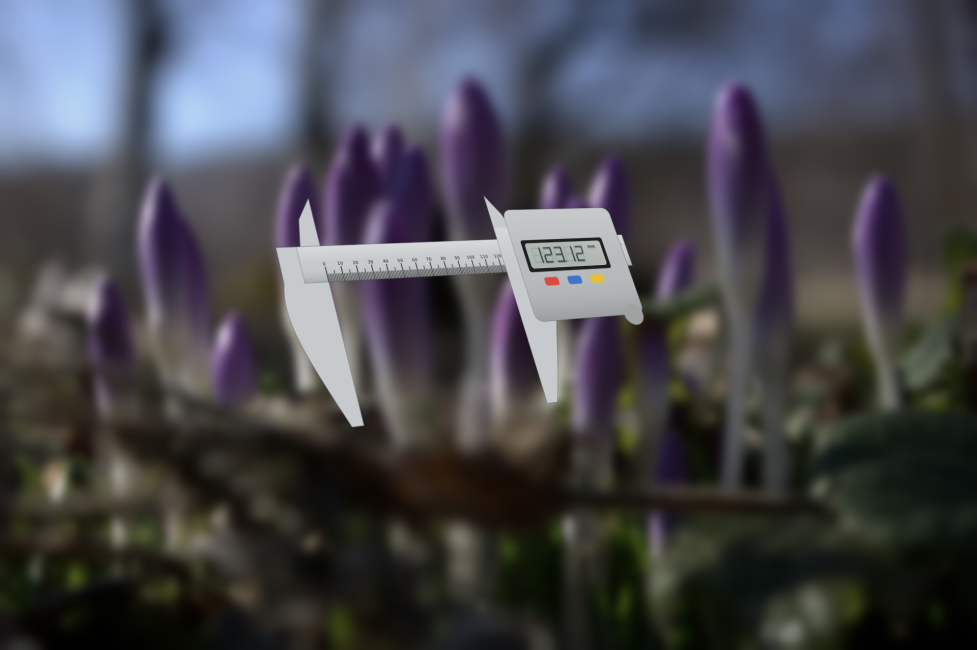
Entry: value=123.12 unit=mm
